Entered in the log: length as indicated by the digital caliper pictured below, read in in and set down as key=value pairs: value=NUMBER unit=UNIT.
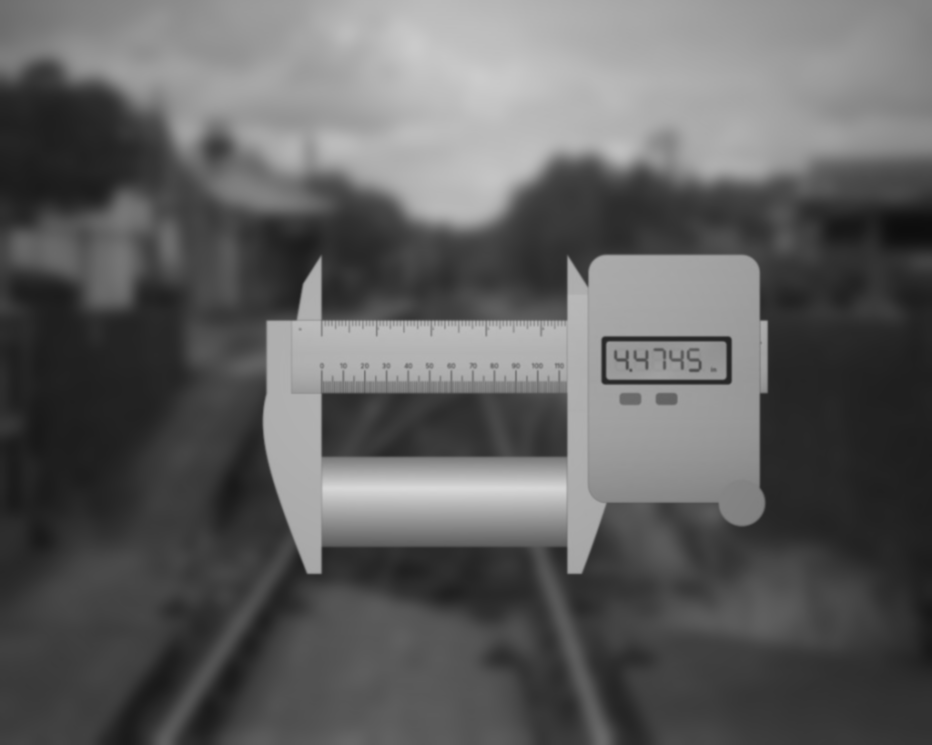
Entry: value=4.4745 unit=in
